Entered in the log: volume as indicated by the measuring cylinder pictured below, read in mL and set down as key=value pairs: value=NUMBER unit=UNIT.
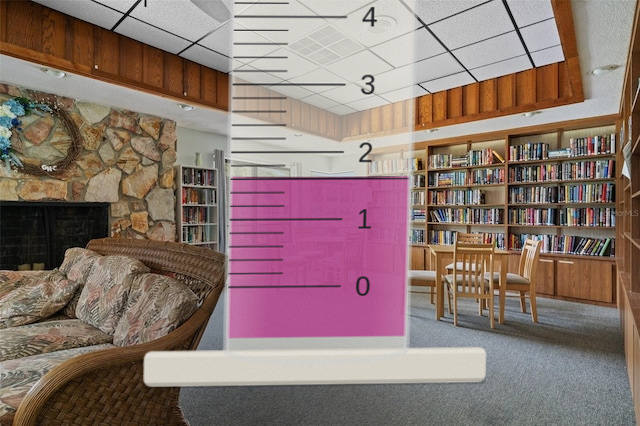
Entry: value=1.6 unit=mL
